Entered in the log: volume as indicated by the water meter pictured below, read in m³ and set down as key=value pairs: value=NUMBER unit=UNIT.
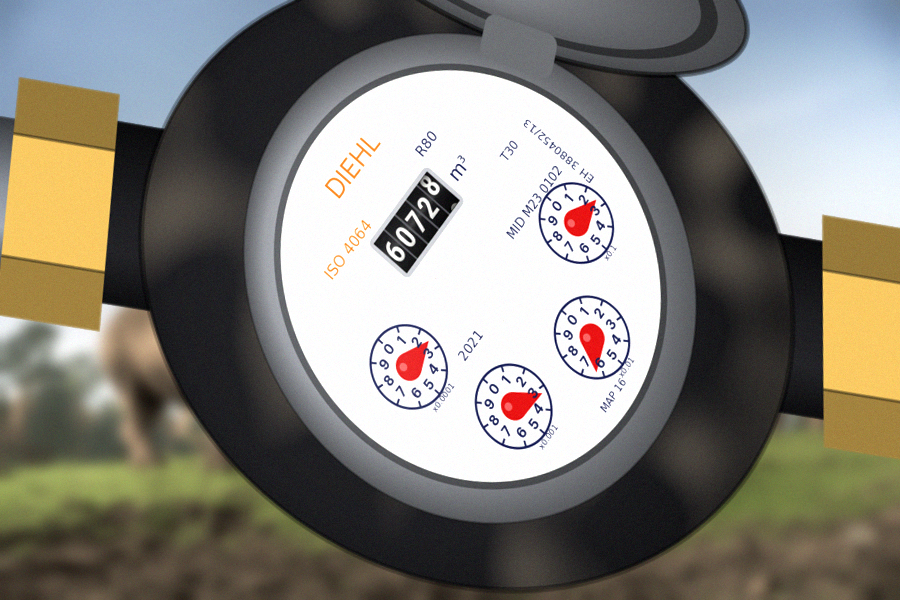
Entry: value=60728.2632 unit=m³
